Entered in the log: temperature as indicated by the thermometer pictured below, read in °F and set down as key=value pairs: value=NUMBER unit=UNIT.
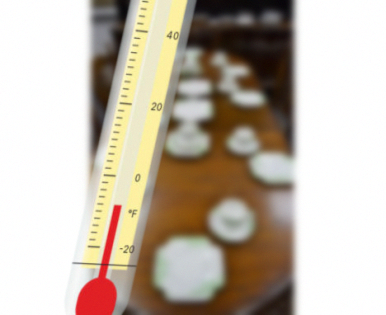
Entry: value=-8 unit=°F
